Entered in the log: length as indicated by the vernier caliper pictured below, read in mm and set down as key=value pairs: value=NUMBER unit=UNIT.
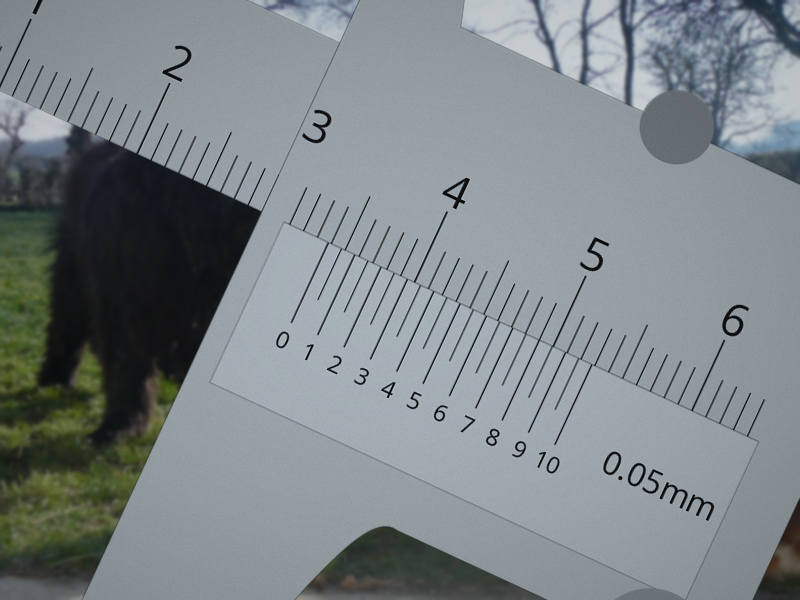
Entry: value=33.8 unit=mm
